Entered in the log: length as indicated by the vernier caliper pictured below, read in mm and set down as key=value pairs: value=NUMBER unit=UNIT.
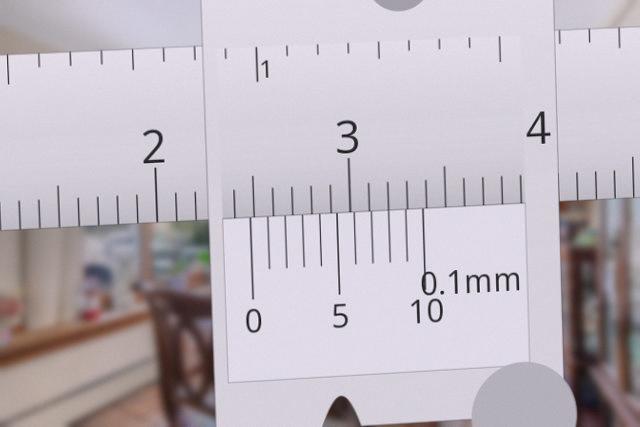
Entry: value=24.8 unit=mm
